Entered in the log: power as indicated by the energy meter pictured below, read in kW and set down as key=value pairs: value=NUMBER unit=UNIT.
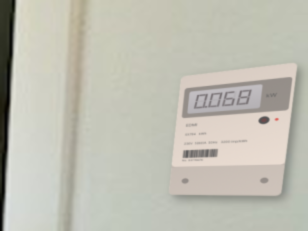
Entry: value=0.068 unit=kW
